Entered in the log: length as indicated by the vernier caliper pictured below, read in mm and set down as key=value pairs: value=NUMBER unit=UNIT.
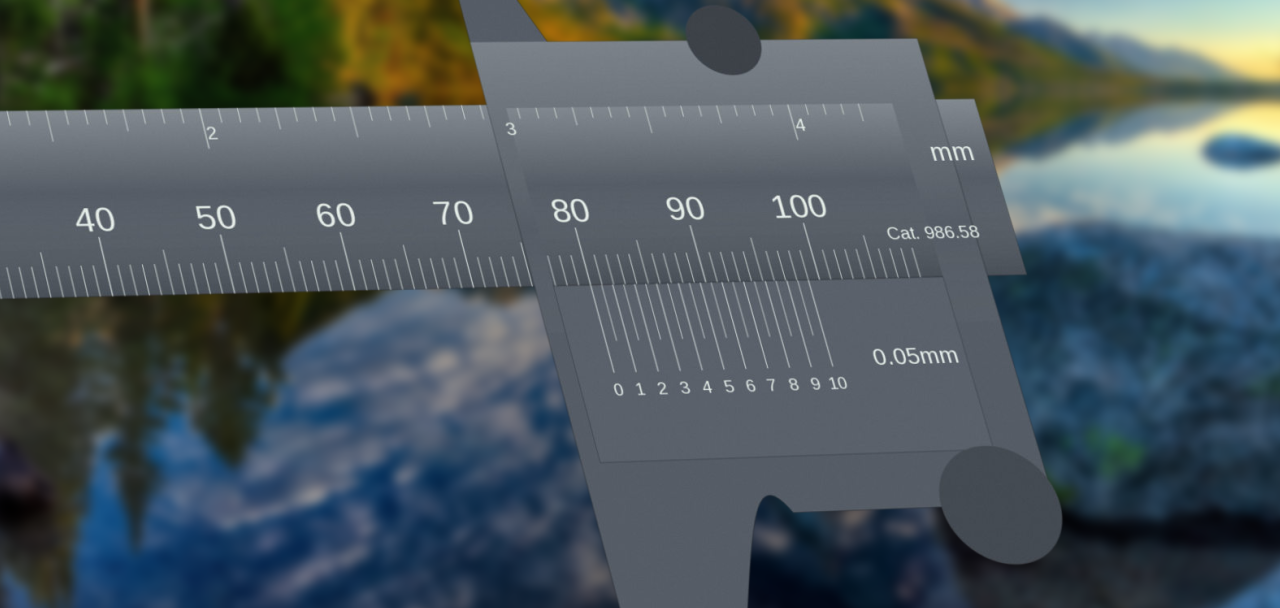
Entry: value=80.0 unit=mm
